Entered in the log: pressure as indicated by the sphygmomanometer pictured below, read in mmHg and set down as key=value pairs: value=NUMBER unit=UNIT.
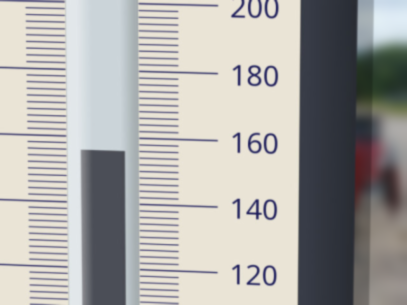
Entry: value=156 unit=mmHg
